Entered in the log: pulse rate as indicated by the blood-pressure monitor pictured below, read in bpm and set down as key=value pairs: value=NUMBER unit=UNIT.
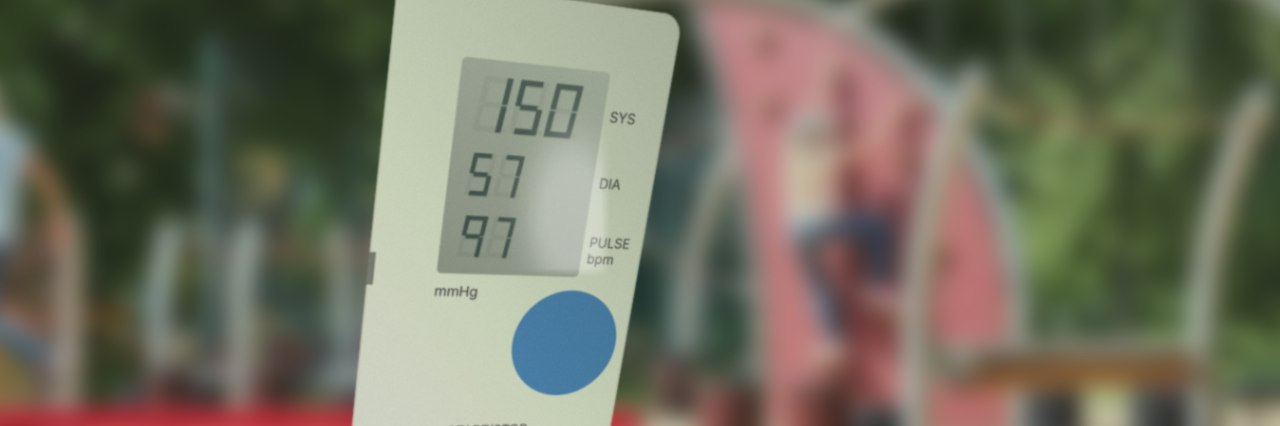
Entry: value=97 unit=bpm
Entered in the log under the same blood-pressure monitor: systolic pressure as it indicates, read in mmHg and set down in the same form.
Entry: value=150 unit=mmHg
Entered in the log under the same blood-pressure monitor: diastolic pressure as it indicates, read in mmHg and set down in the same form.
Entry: value=57 unit=mmHg
